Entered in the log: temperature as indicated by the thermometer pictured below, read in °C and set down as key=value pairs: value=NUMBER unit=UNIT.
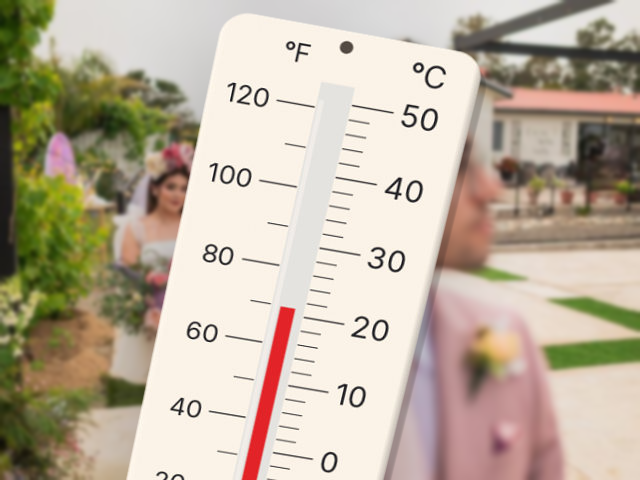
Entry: value=21 unit=°C
